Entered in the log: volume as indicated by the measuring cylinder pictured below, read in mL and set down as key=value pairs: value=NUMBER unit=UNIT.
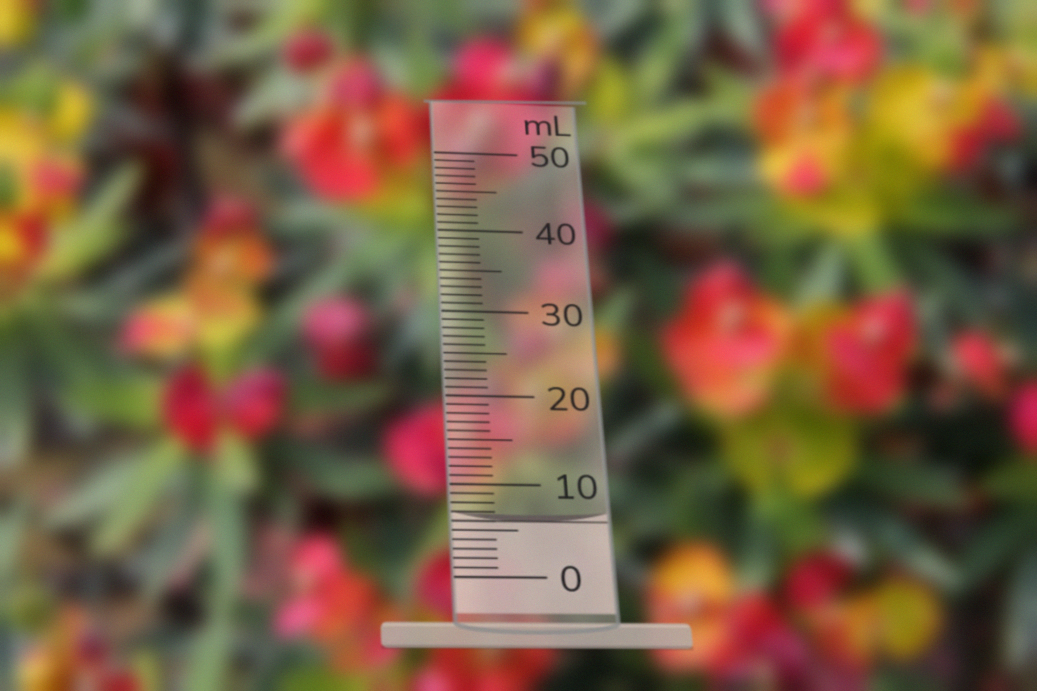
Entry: value=6 unit=mL
